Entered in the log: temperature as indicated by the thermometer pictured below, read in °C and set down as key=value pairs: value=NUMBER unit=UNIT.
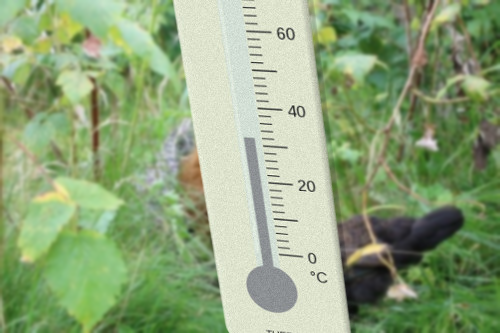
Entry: value=32 unit=°C
